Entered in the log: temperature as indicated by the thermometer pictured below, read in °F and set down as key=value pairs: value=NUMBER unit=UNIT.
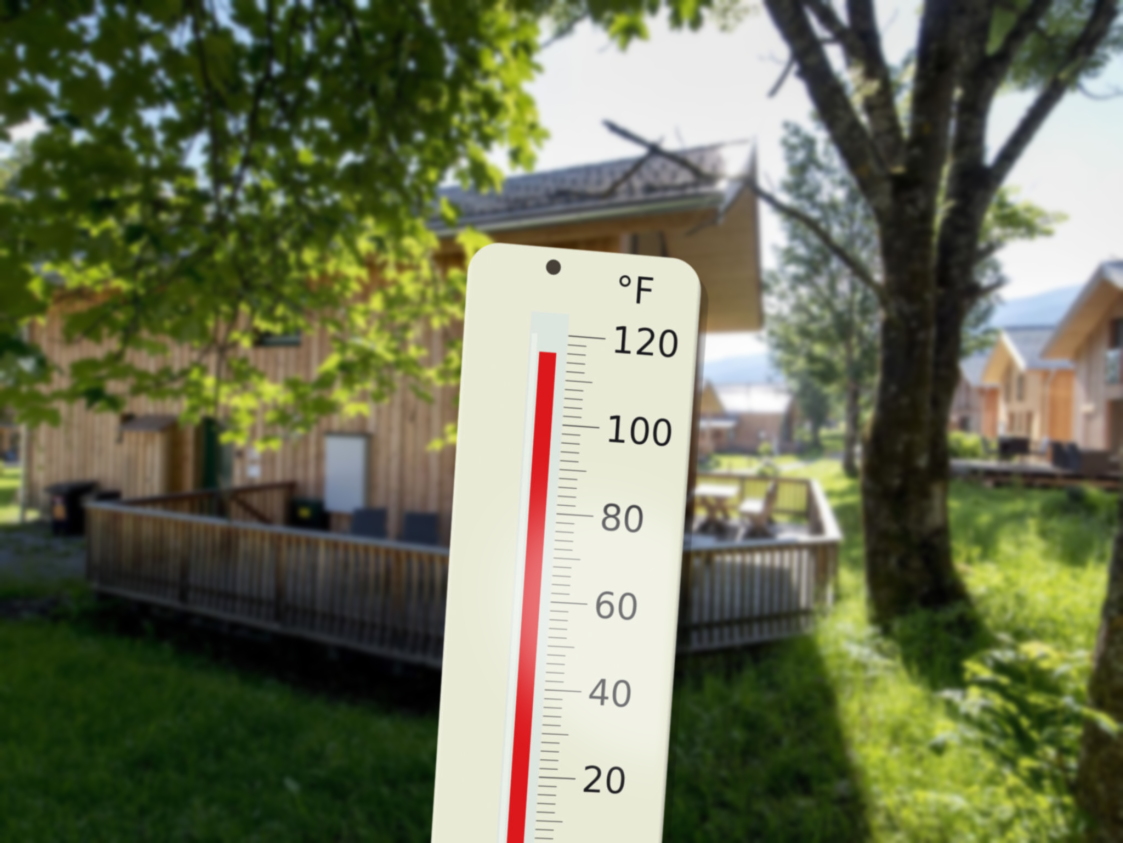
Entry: value=116 unit=°F
